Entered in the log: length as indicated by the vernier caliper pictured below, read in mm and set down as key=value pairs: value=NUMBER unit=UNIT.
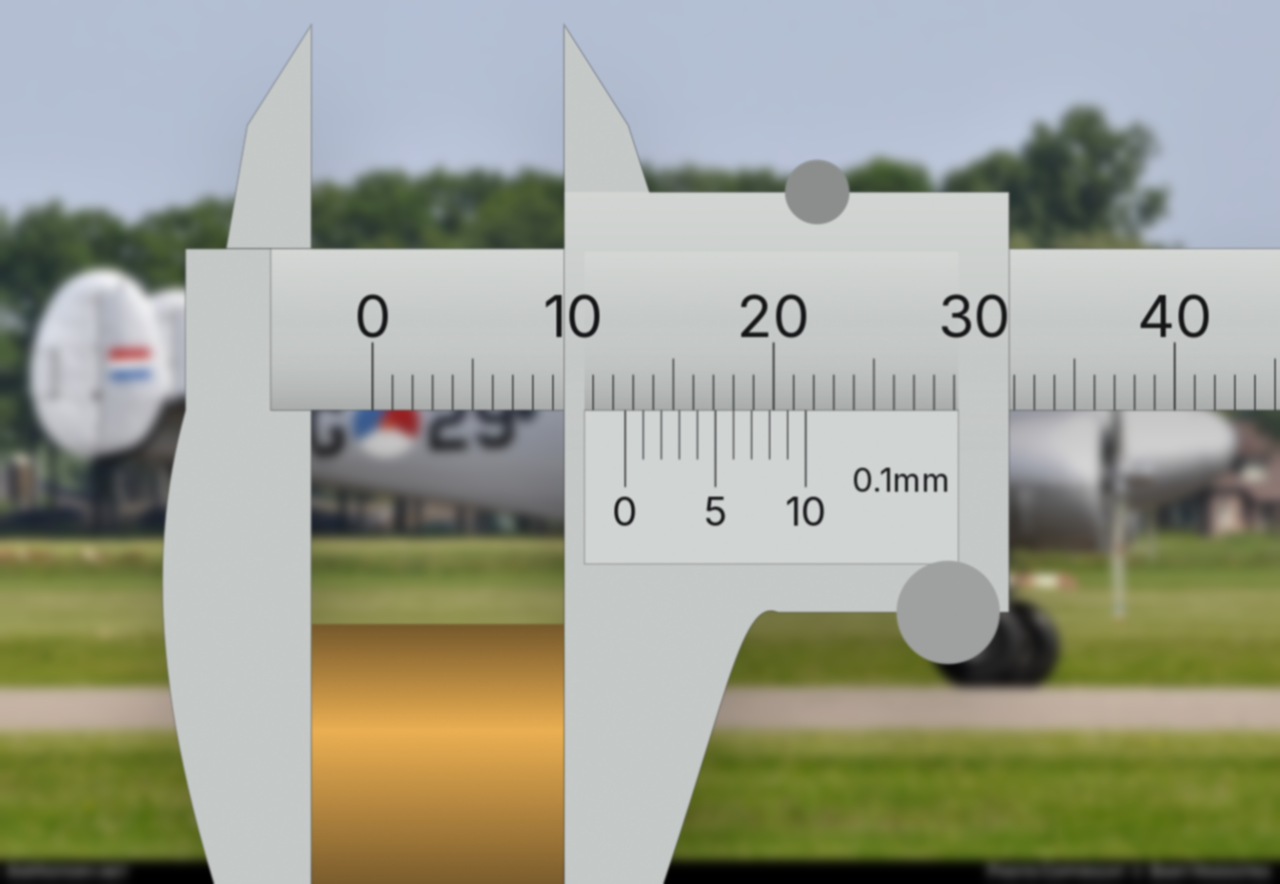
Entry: value=12.6 unit=mm
